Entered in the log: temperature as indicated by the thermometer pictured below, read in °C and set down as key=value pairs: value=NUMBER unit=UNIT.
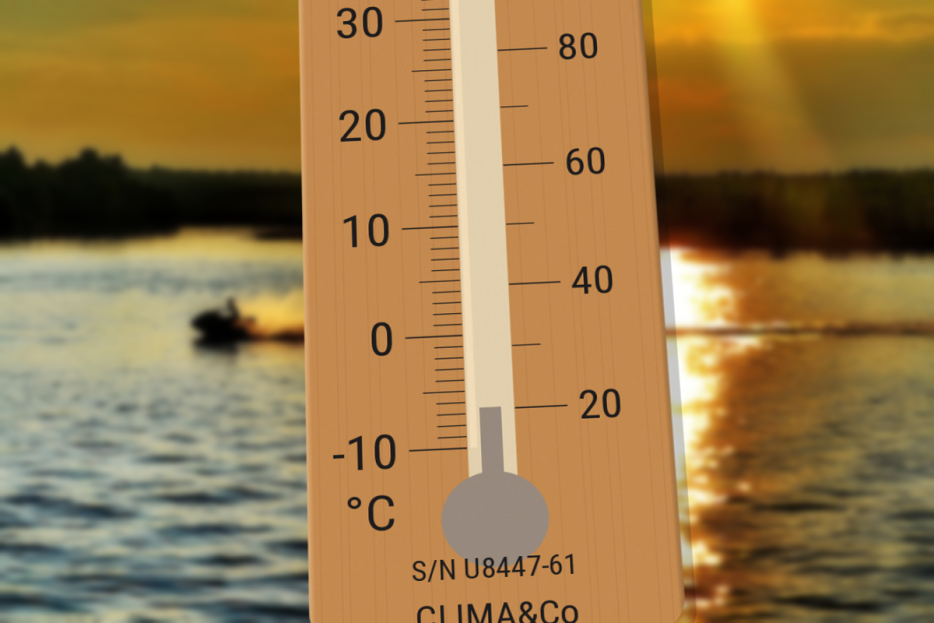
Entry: value=-6.5 unit=°C
